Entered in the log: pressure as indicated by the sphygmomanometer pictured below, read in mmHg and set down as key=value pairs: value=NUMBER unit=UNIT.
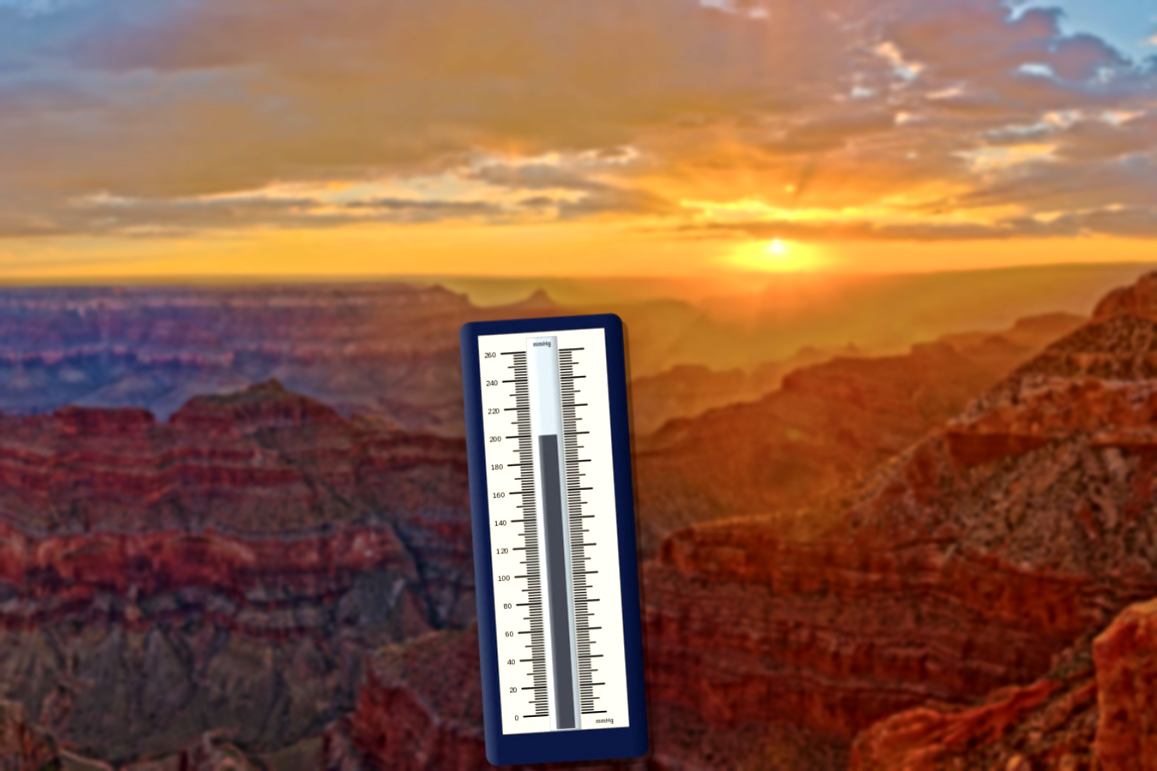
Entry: value=200 unit=mmHg
